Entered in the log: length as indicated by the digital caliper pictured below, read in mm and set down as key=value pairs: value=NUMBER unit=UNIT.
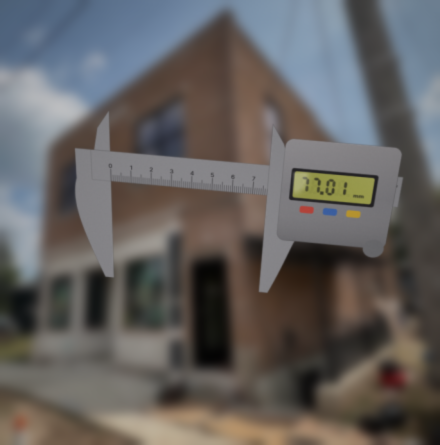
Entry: value=77.01 unit=mm
